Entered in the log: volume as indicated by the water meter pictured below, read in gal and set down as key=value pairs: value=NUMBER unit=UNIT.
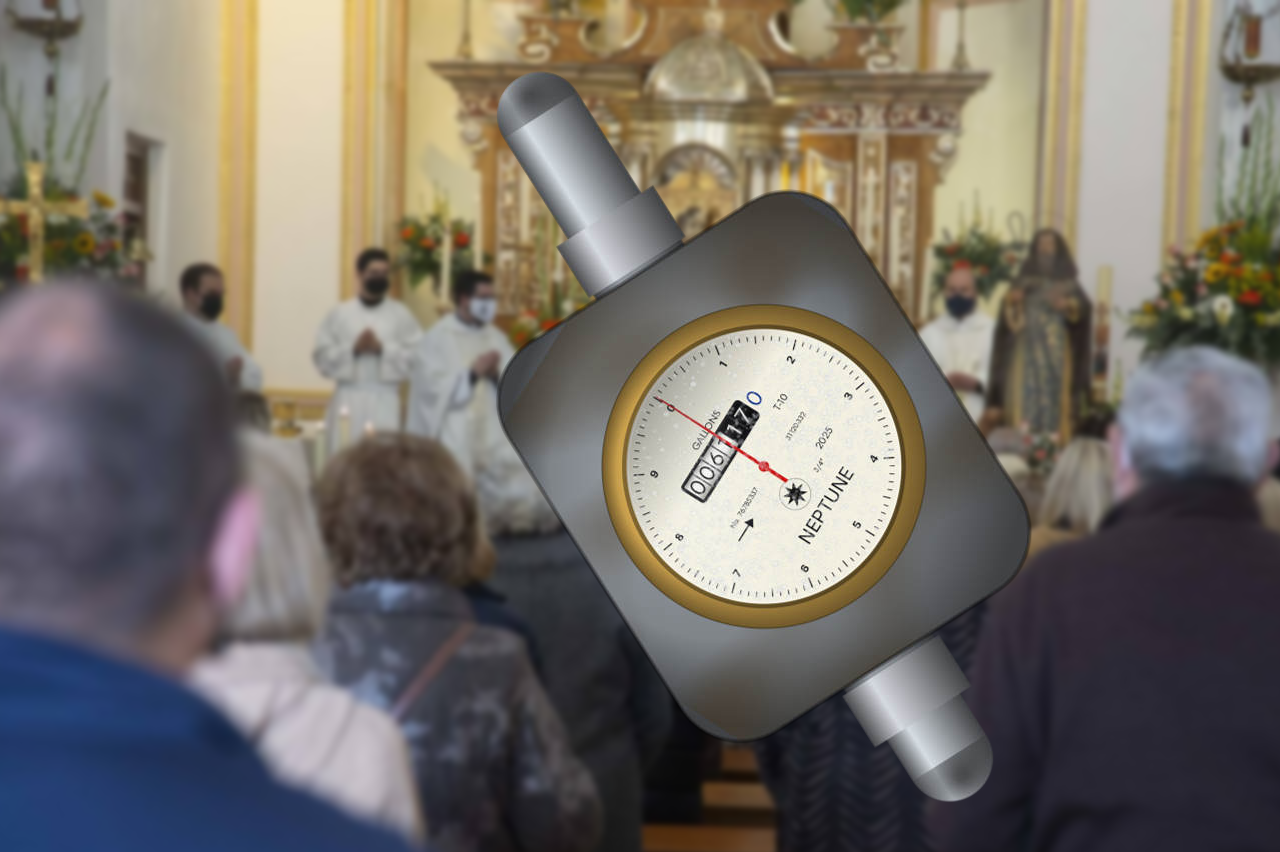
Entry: value=61170.0 unit=gal
